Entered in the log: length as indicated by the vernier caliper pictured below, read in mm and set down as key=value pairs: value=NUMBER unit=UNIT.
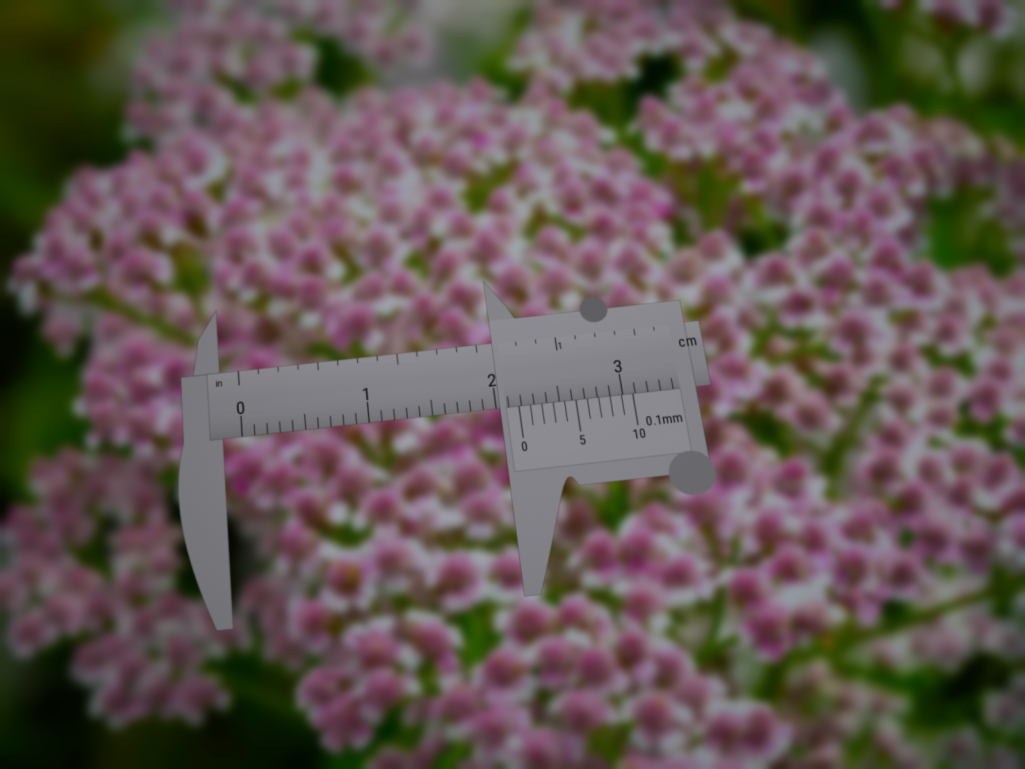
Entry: value=21.8 unit=mm
